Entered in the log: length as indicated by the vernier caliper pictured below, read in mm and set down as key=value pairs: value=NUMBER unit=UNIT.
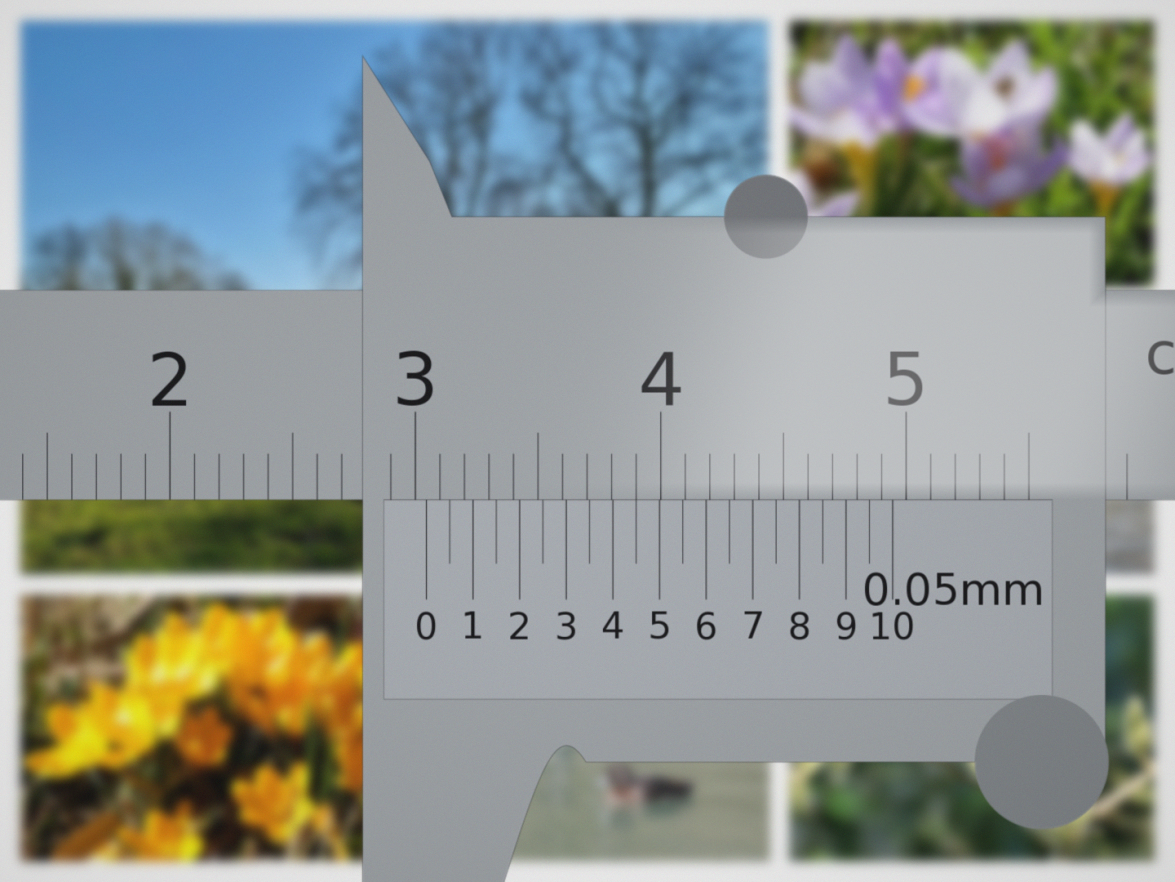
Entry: value=30.45 unit=mm
